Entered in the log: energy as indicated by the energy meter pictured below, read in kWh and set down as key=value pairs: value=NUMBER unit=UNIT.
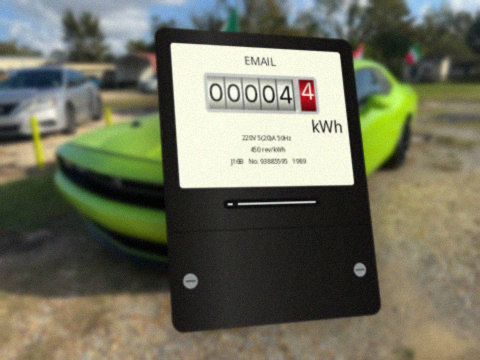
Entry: value=4.4 unit=kWh
